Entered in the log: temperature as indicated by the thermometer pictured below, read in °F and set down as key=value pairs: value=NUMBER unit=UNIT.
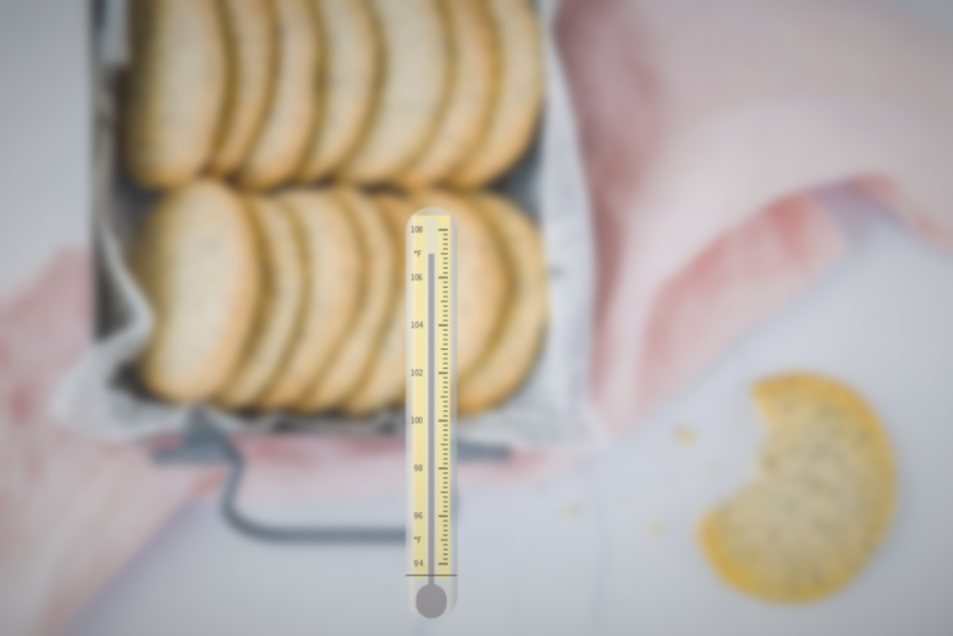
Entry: value=107 unit=°F
